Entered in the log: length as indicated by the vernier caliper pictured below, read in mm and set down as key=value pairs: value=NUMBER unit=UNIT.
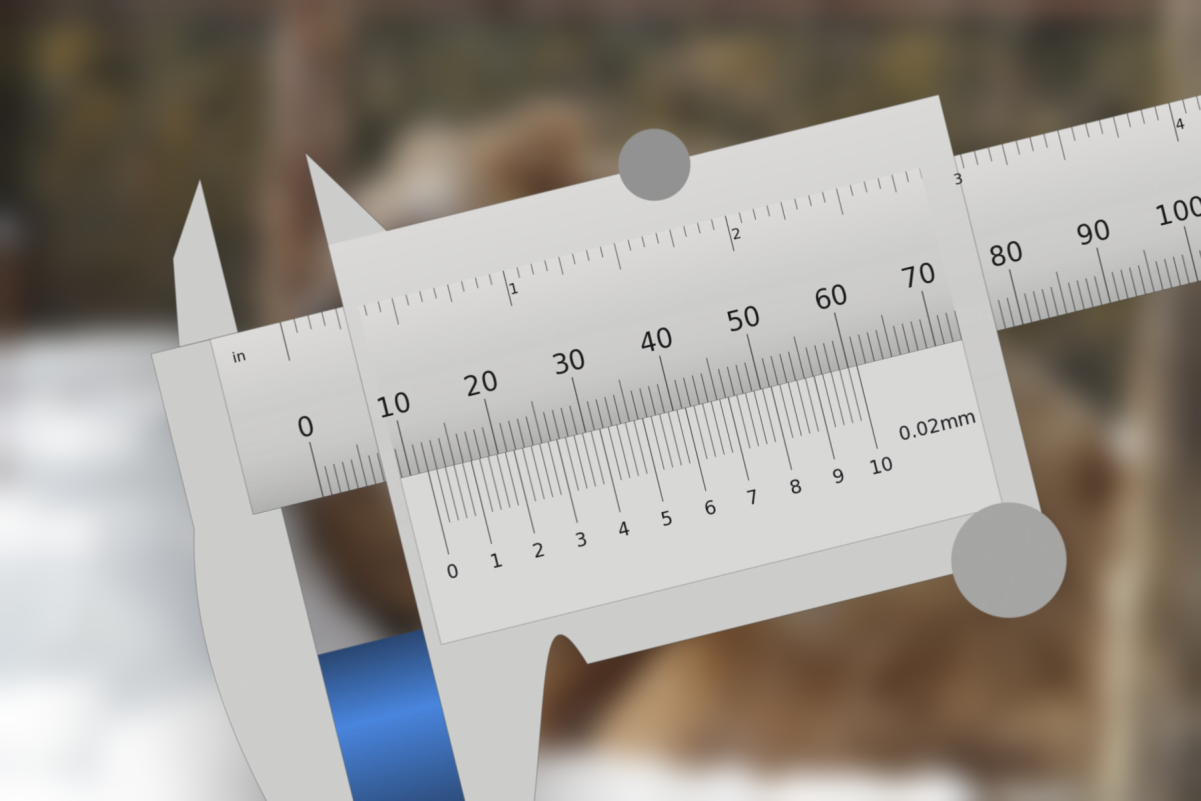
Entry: value=12.0 unit=mm
